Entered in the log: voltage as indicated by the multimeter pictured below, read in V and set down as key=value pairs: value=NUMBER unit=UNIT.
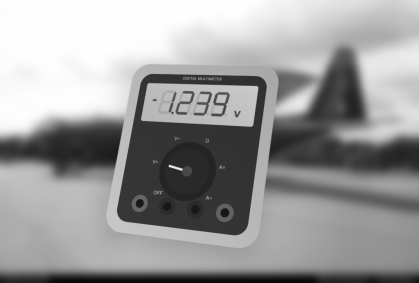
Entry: value=-1.239 unit=V
